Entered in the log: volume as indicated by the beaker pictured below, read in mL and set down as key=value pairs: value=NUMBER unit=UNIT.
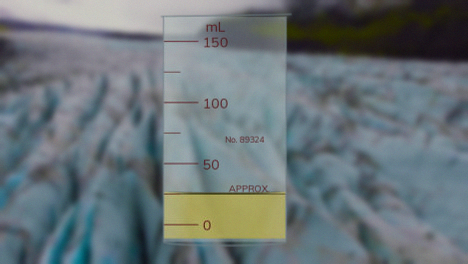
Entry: value=25 unit=mL
